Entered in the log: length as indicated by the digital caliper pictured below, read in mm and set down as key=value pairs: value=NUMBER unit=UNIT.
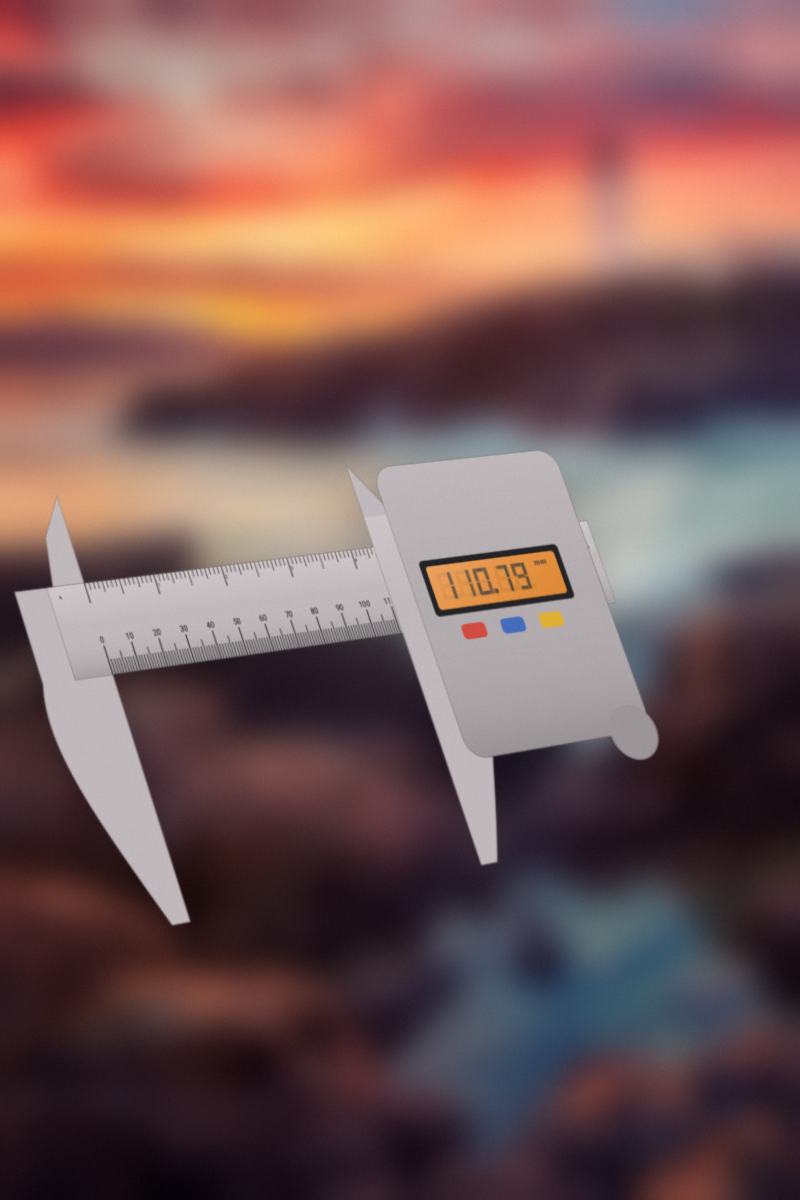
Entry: value=110.79 unit=mm
